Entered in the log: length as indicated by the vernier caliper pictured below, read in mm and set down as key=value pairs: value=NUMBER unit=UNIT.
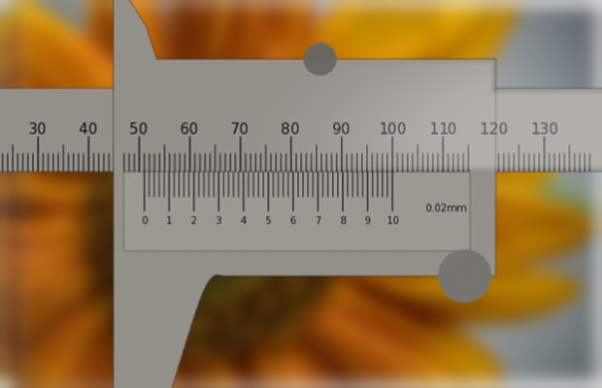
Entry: value=51.0 unit=mm
